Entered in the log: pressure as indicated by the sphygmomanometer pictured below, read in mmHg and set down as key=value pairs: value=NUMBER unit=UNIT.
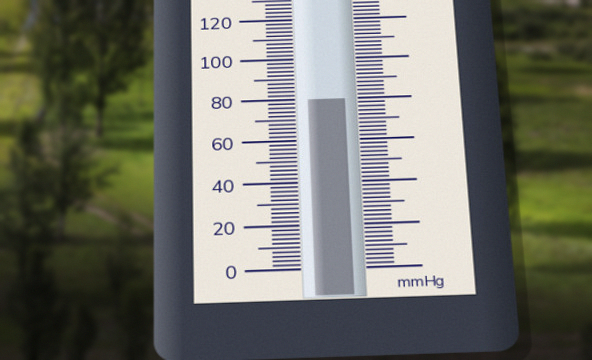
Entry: value=80 unit=mmHg
